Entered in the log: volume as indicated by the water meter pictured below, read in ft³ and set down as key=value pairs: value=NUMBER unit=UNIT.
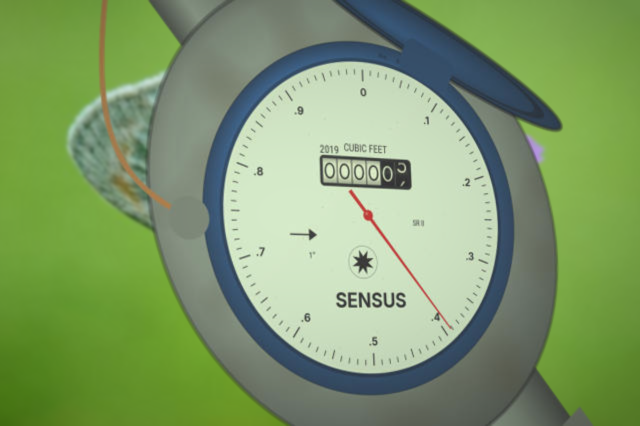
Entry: value=5.39 unit=ft³
